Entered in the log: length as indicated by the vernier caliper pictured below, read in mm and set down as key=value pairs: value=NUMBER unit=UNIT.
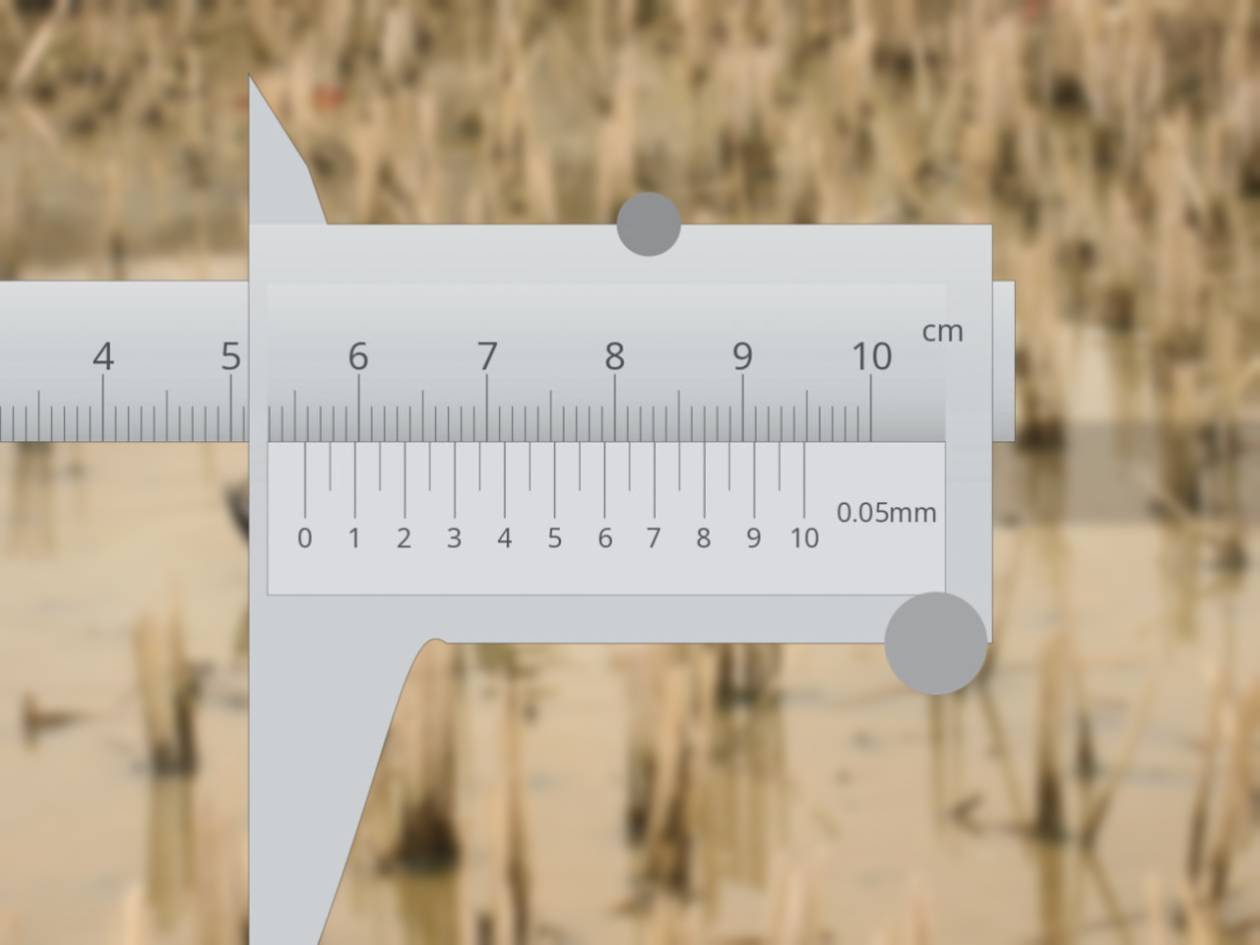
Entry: value=55.8 unit=mm
